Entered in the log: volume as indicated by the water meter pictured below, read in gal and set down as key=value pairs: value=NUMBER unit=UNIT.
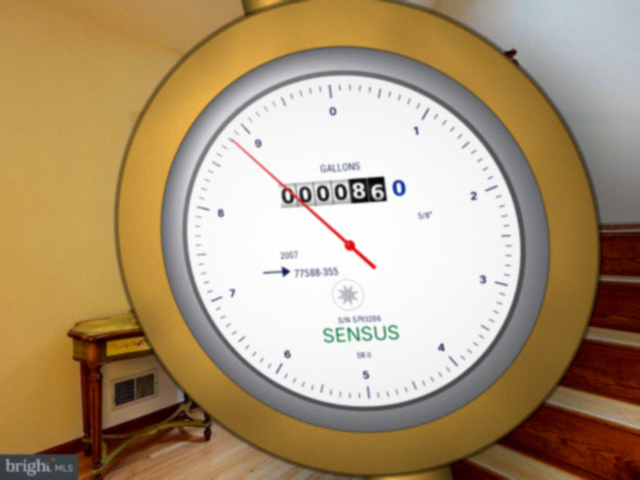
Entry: value=858.8 unit=gal
